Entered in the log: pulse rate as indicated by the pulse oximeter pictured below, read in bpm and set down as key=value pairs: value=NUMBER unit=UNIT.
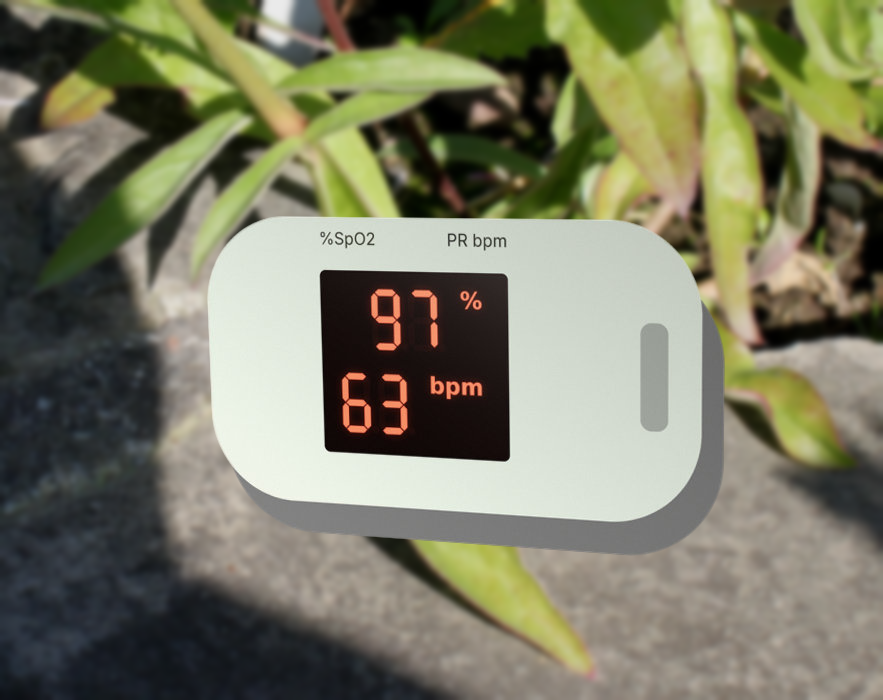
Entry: value=63 unit=bpm
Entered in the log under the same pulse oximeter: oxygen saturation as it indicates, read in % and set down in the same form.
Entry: value=97 unit=%
